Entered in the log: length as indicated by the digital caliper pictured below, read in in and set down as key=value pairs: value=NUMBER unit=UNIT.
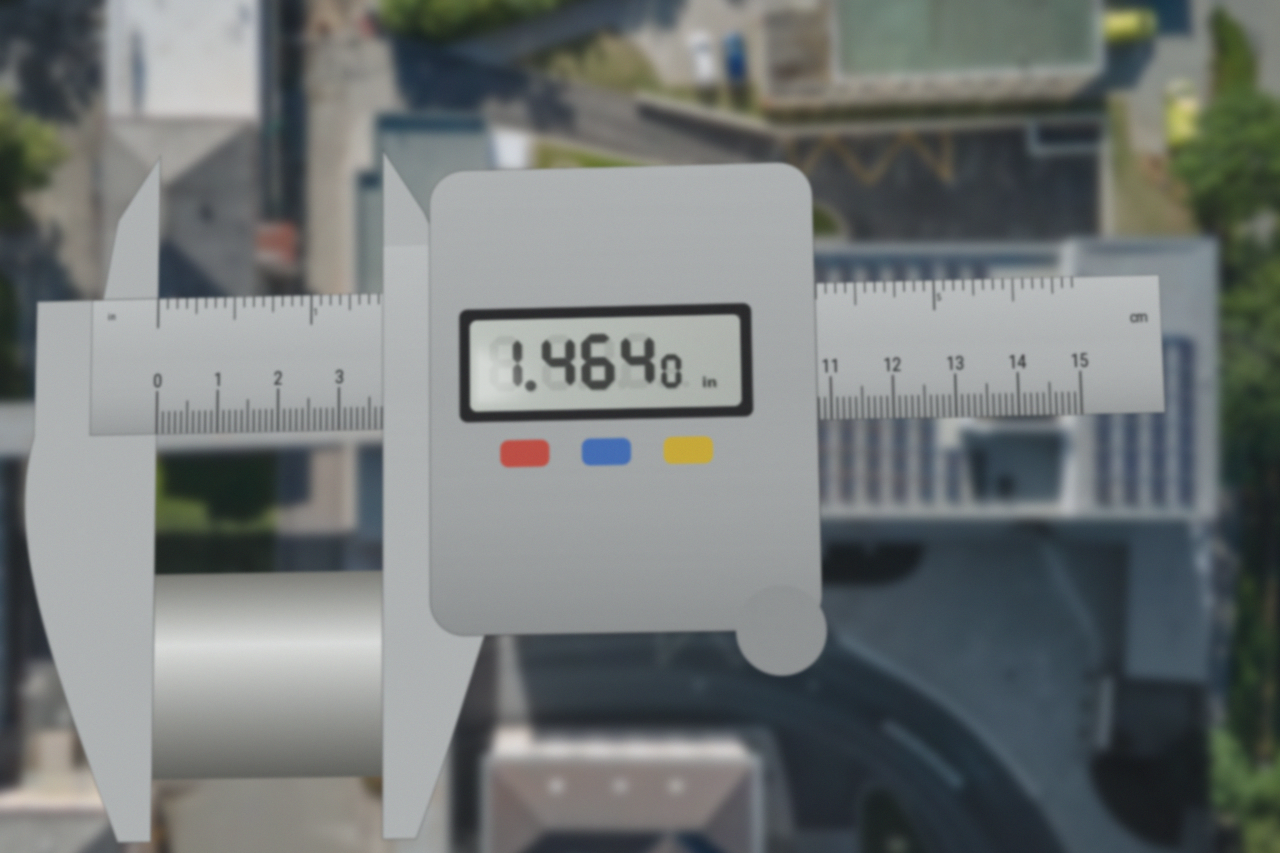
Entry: value=1.4640 unit=in
